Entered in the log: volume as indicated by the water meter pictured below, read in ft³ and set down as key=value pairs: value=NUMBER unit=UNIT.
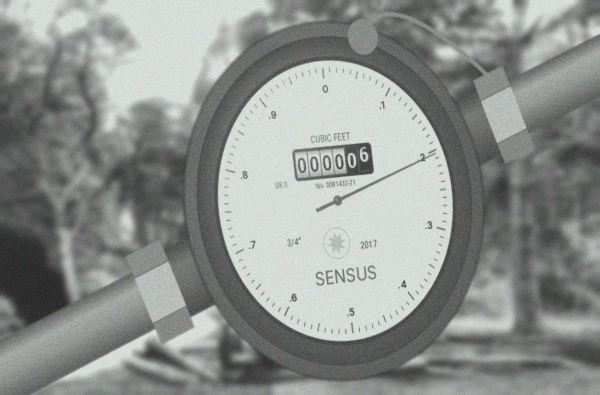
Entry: value=6.20 unit=ft³
